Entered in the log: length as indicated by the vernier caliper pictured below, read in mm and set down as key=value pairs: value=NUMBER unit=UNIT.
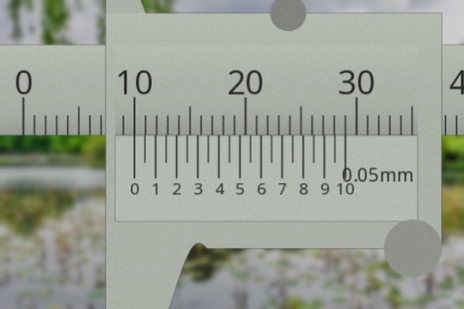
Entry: value=10.0 unit=mm
